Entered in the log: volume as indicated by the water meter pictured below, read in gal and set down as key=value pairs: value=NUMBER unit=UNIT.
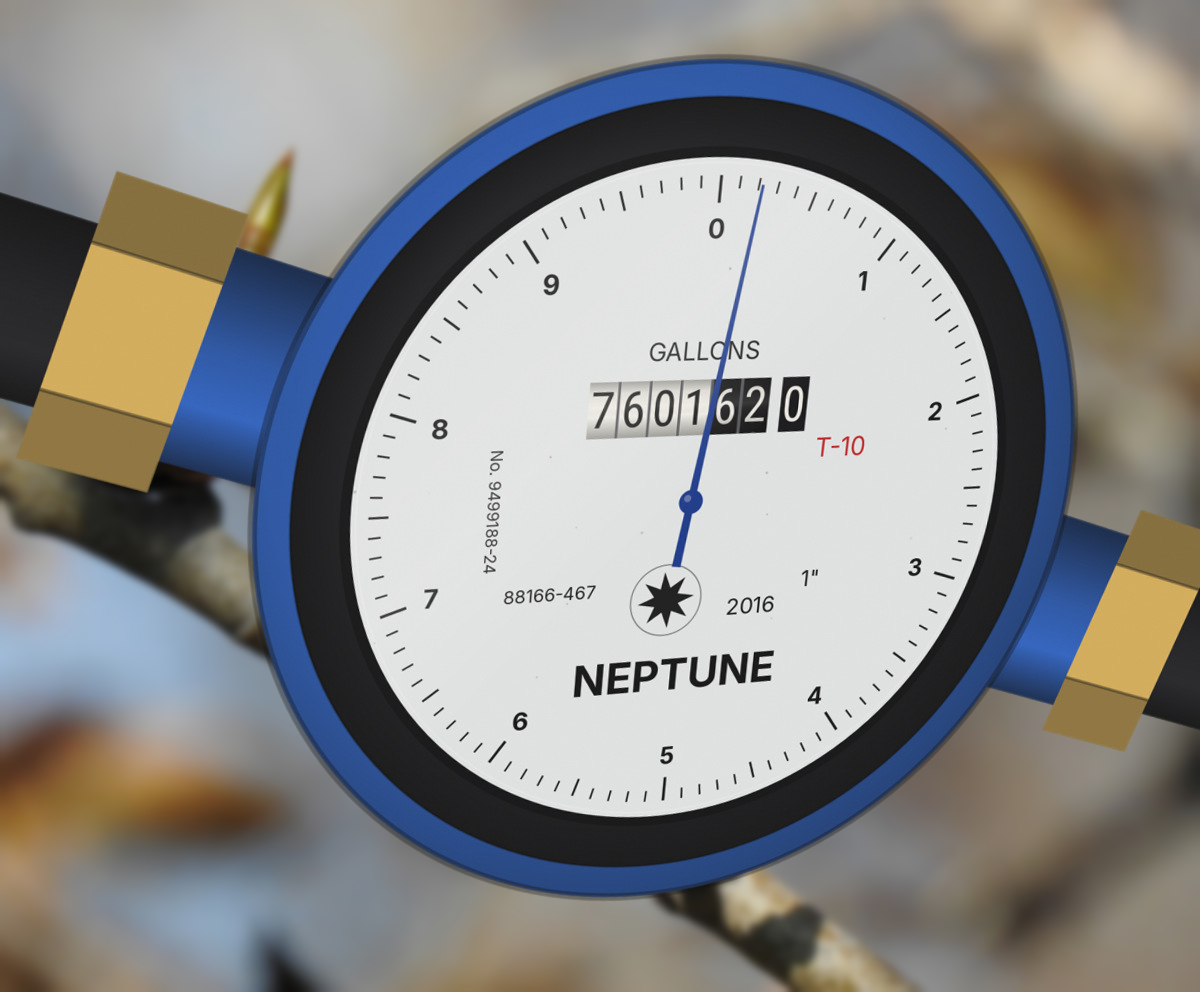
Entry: value=7601620.2 unit=gal
